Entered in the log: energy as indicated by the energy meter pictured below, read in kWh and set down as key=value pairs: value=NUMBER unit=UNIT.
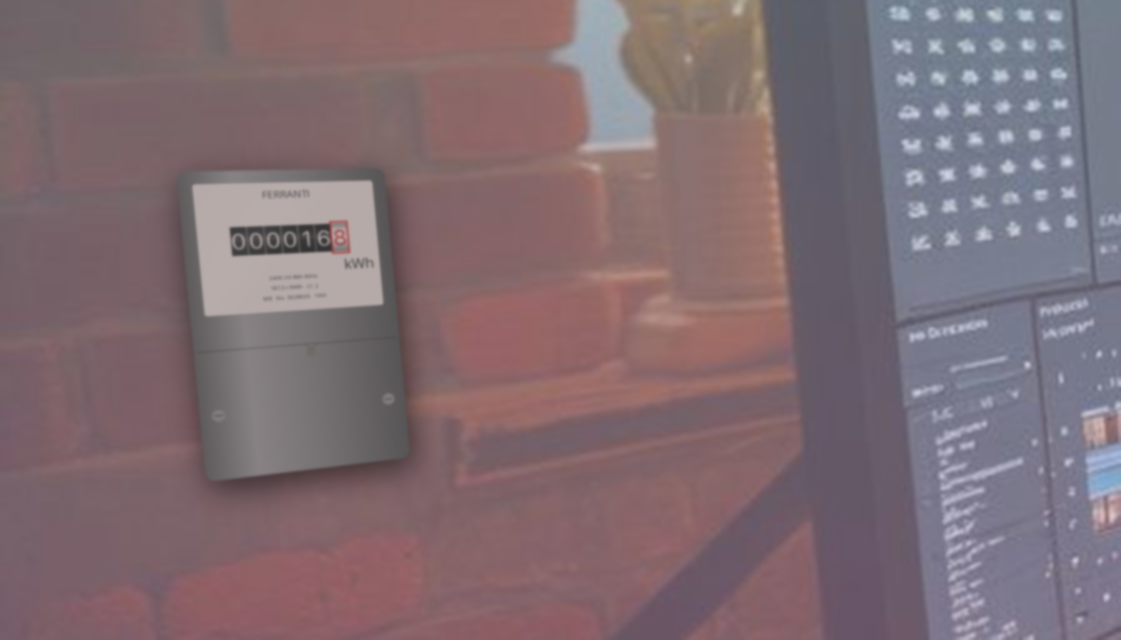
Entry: value=16.8 unit=kWh
